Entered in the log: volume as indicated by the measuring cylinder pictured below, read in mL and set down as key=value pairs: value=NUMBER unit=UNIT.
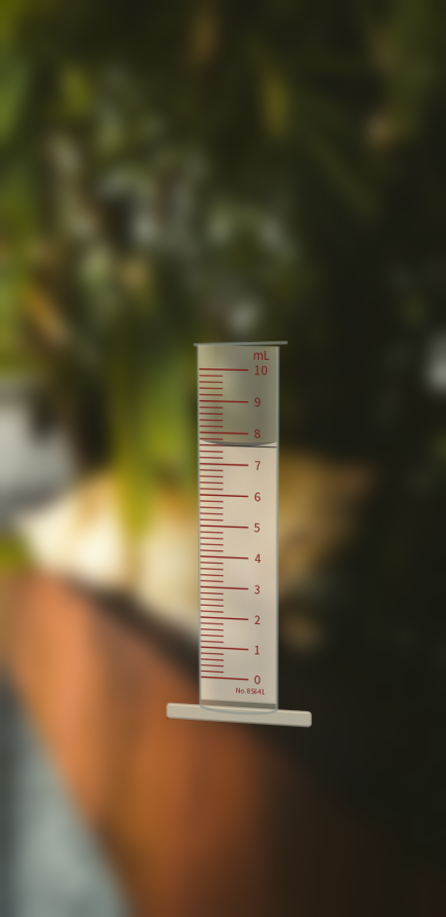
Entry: value=7.6 unit=mL
